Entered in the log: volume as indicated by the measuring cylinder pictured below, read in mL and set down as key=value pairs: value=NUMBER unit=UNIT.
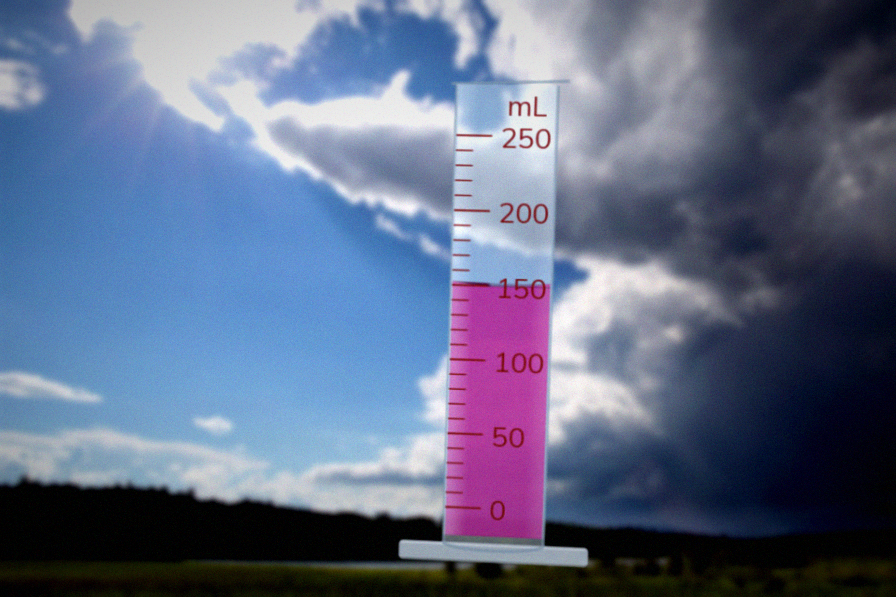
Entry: value=150 unit=mL
